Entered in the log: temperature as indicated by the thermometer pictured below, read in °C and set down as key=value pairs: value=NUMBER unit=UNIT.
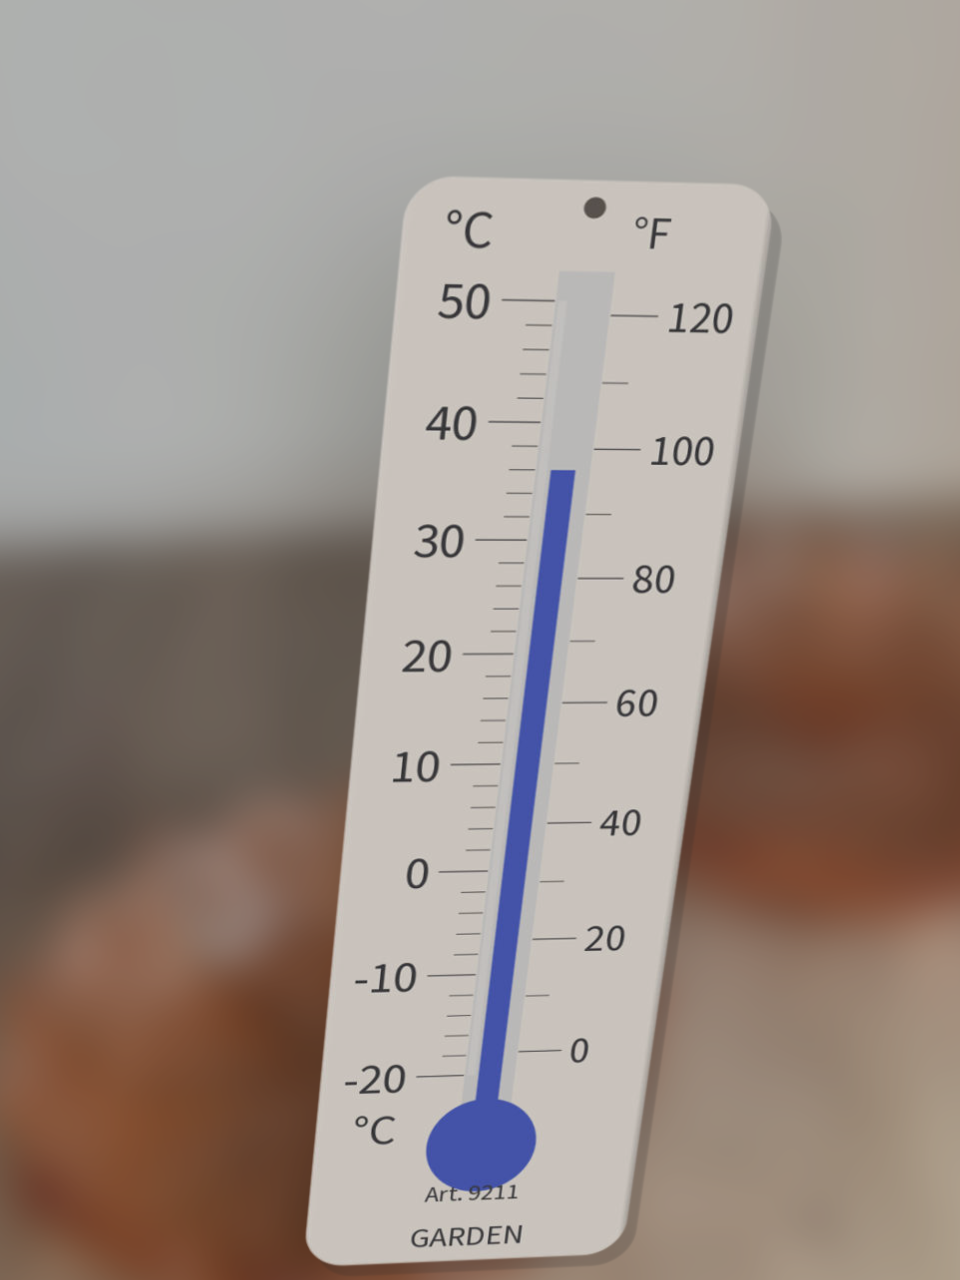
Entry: value=36 unit=°C
